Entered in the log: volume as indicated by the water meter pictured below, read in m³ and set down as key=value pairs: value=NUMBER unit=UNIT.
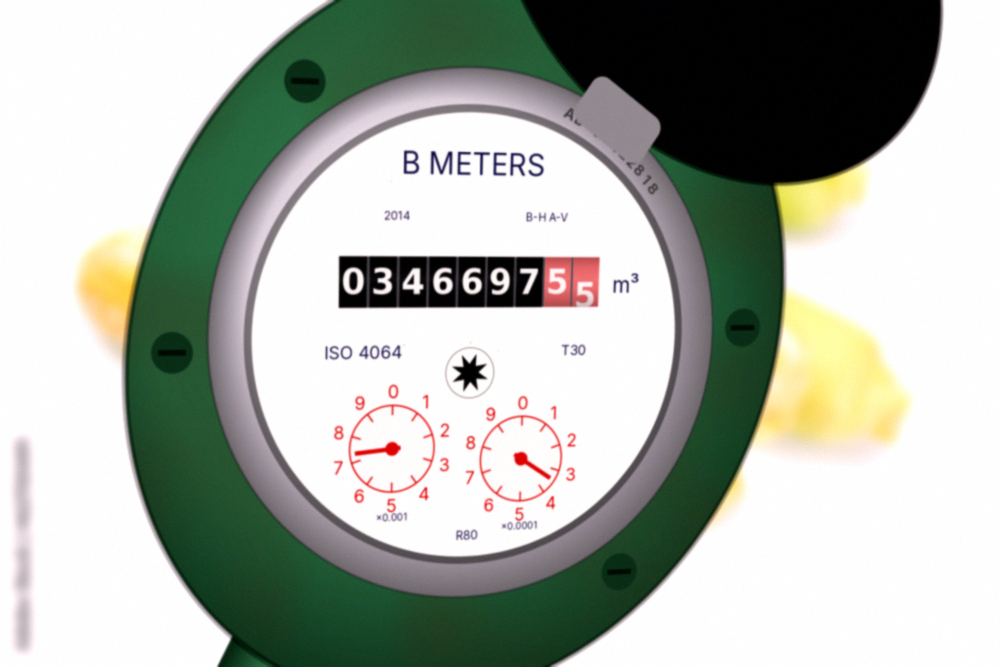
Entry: value=346697.5473 unit=m³
